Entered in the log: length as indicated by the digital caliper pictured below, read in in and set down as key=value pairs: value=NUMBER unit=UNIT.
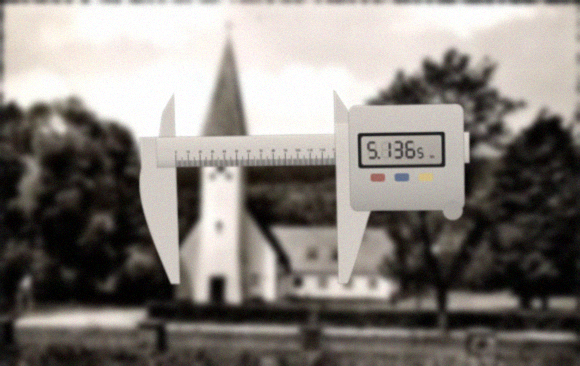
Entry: value=5.1365 unit=in
